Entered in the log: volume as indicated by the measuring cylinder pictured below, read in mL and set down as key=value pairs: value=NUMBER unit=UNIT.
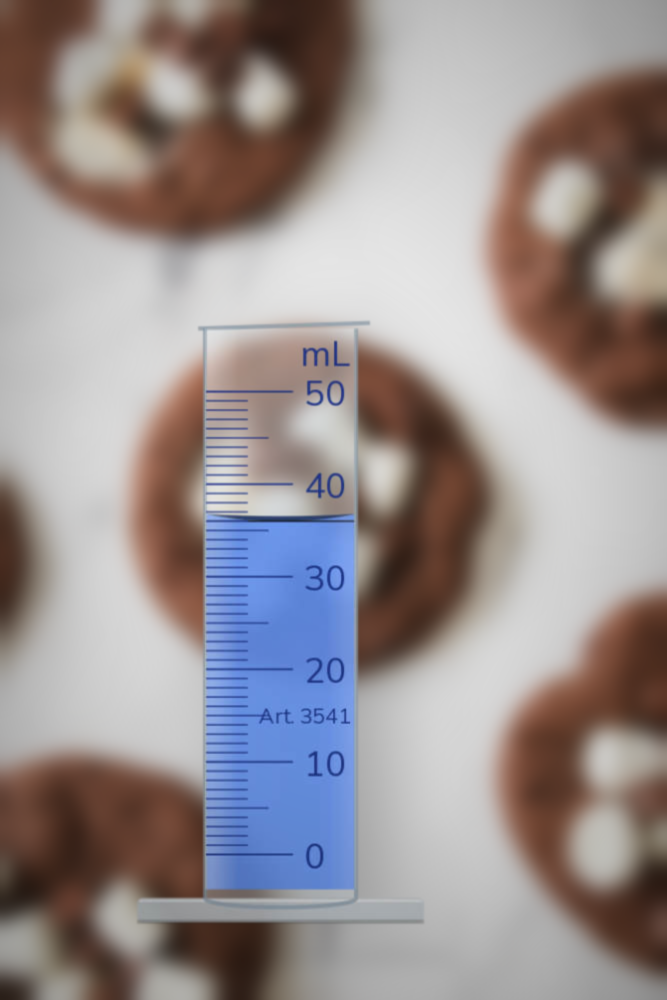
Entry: value=36 unit=mL
